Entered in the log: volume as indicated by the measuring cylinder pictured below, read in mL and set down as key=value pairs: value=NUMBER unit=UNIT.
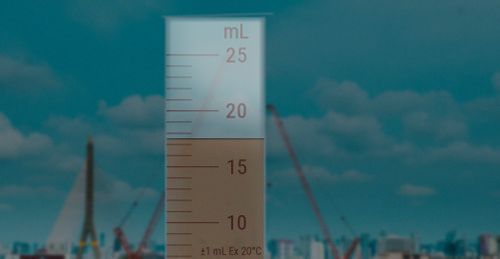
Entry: value=17.5 unit=mL
